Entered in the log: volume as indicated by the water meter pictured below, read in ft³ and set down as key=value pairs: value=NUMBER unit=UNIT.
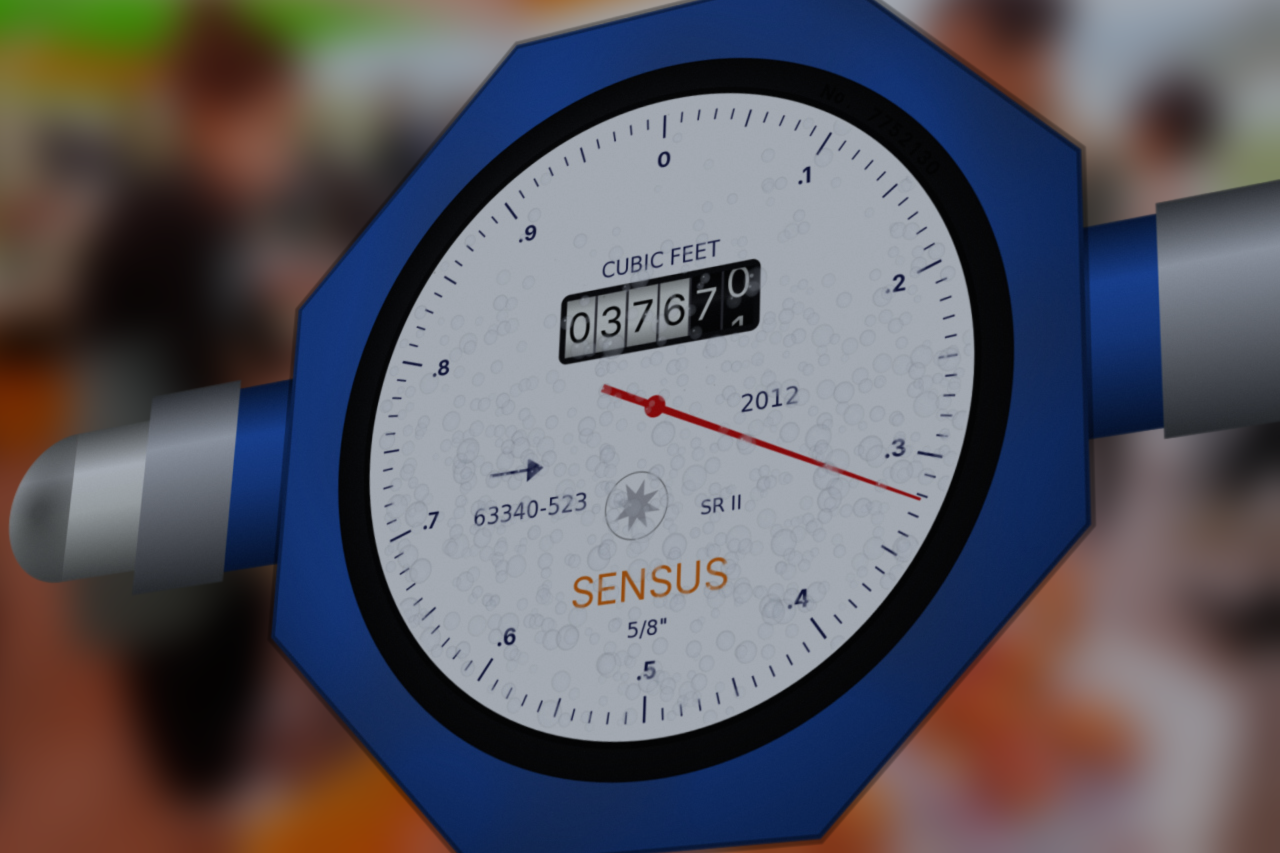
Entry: value=37670.32 unit=ft³
